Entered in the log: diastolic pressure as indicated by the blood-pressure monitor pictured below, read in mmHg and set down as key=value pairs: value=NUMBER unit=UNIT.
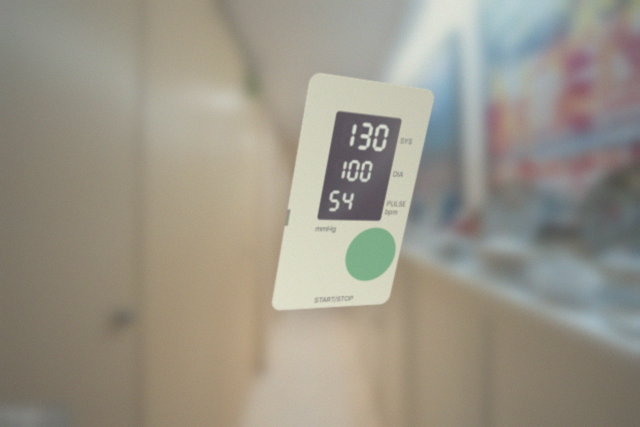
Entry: value=100 unit=mmHg
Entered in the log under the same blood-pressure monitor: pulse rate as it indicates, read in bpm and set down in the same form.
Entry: value=54 unit=bpm
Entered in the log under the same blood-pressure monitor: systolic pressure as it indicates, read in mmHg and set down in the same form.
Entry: value=130 unit=mmHg
